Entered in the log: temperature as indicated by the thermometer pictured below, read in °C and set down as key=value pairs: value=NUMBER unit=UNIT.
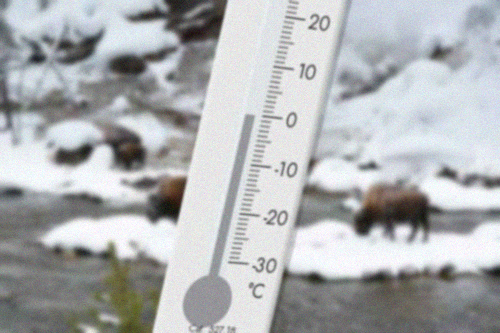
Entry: value=0 unit=°C
